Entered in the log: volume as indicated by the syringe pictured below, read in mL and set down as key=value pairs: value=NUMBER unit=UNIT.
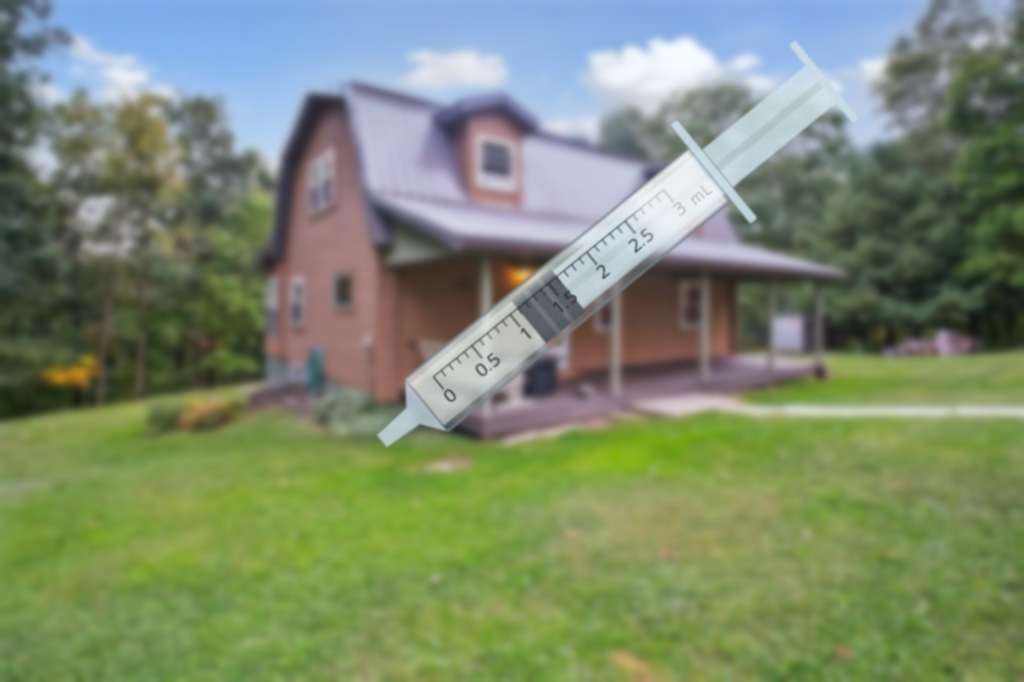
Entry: value=1.1 unit=mL
